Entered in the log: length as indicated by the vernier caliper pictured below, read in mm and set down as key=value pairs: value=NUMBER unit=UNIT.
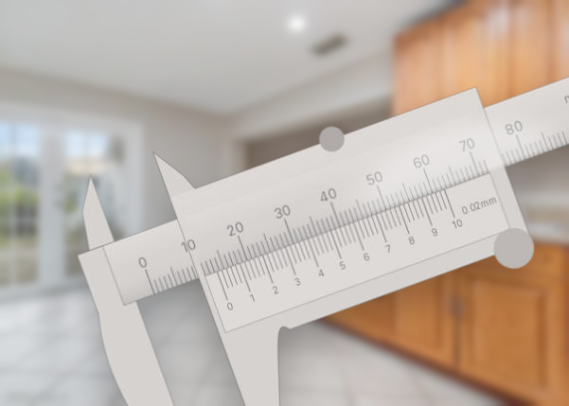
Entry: value=13.5 unit=mm
